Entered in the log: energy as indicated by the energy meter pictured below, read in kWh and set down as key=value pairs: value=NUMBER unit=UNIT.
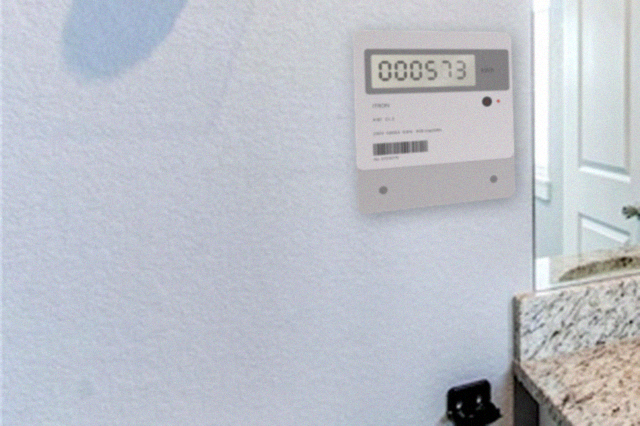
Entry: value=573 unit=kWh
